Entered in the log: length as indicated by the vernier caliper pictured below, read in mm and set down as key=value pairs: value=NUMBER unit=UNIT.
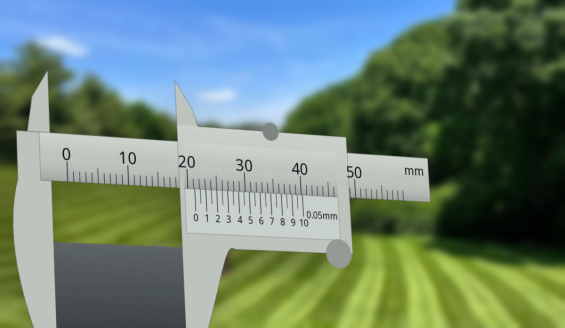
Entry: value=21.2 unit=mm
